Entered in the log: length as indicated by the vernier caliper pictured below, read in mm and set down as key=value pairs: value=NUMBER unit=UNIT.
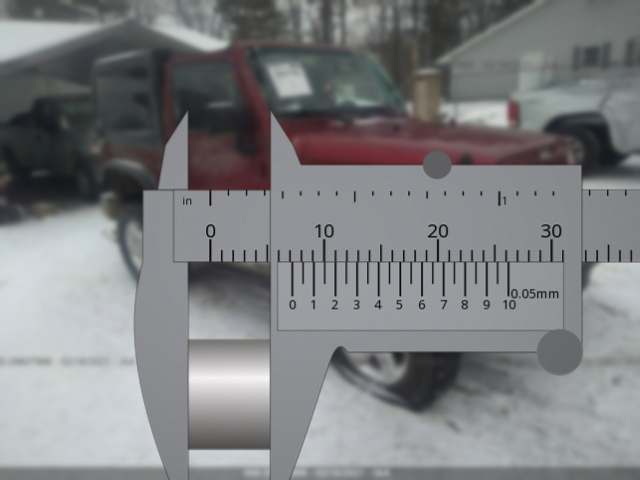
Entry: value=7.2 unit=mm
